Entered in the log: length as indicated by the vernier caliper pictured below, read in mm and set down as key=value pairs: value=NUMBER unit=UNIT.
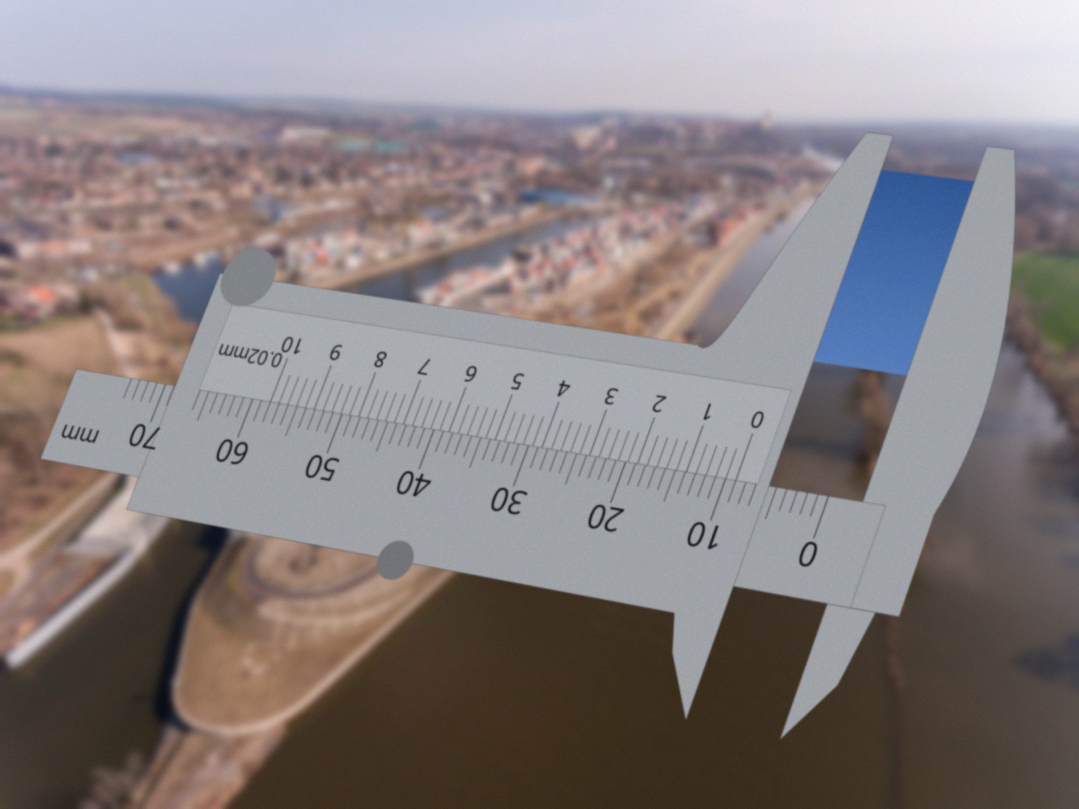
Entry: value=9.0 unit=mm
